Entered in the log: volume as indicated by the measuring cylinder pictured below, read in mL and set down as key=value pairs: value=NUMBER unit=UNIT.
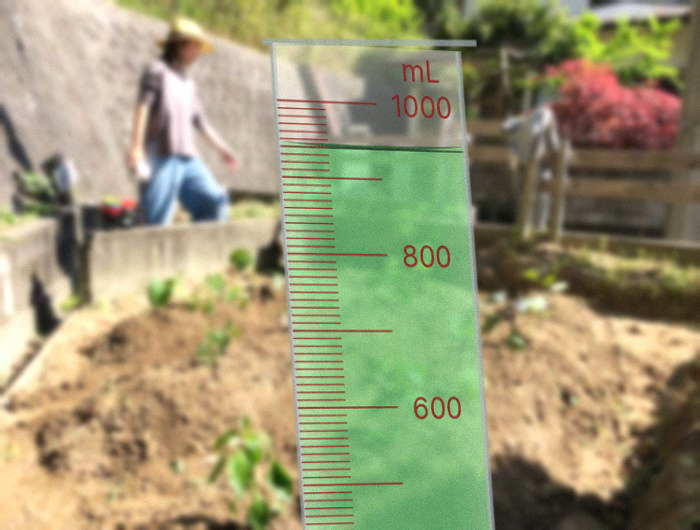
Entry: value=940 unit=mL
